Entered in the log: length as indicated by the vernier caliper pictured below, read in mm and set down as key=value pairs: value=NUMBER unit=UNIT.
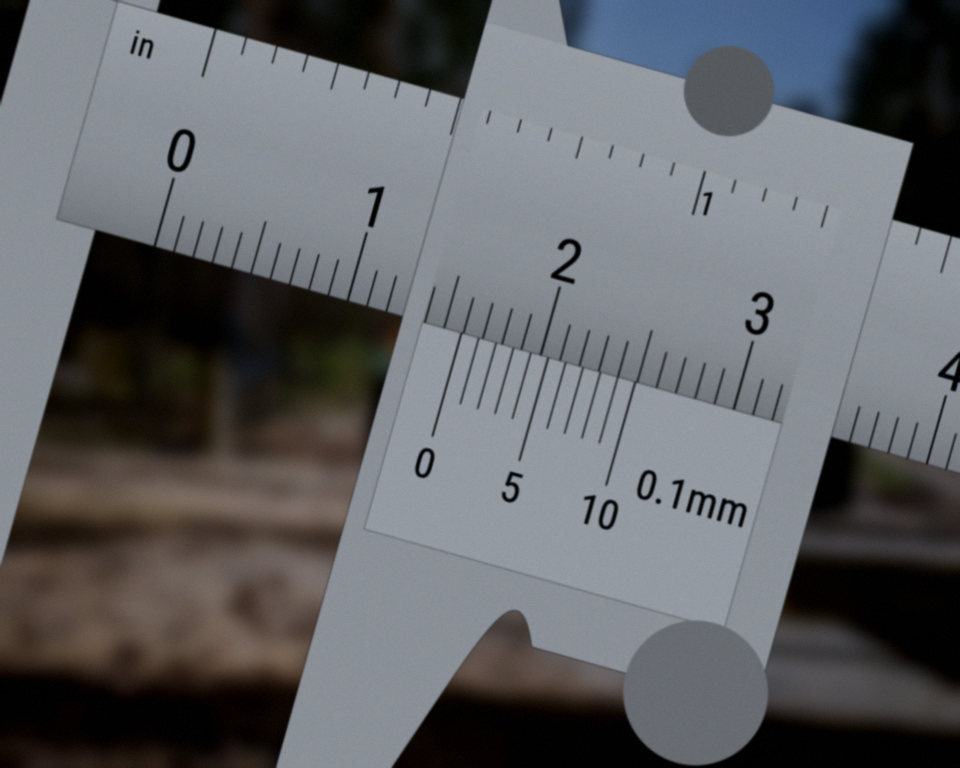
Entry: value=15.9 unit=mm
